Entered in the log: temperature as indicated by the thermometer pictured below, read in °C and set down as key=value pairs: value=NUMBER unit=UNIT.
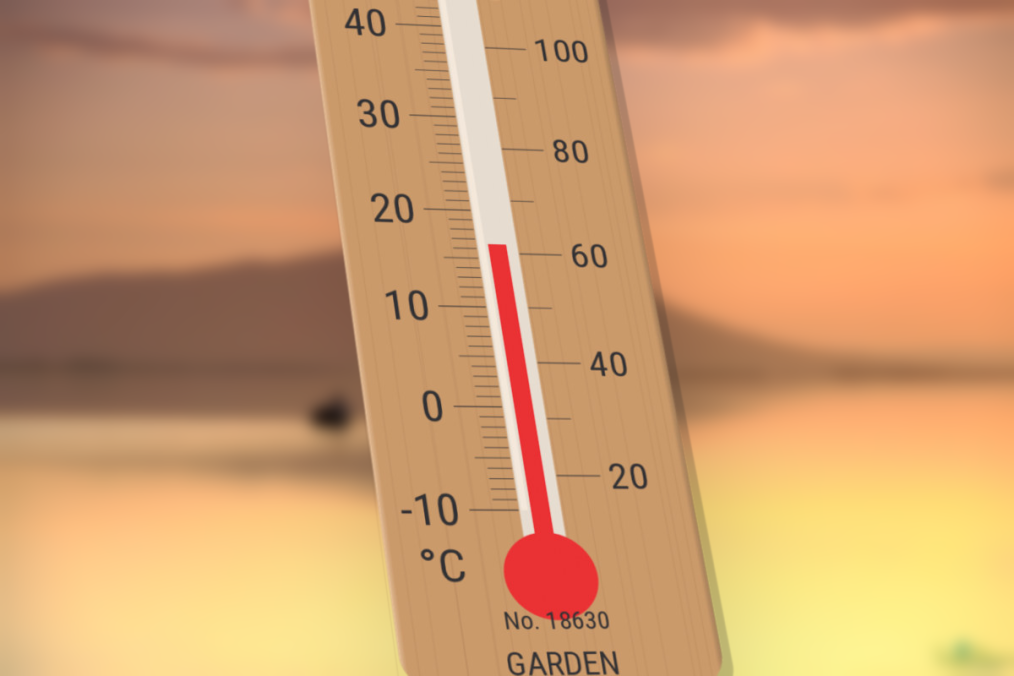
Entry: value=16.5 unit=°C
